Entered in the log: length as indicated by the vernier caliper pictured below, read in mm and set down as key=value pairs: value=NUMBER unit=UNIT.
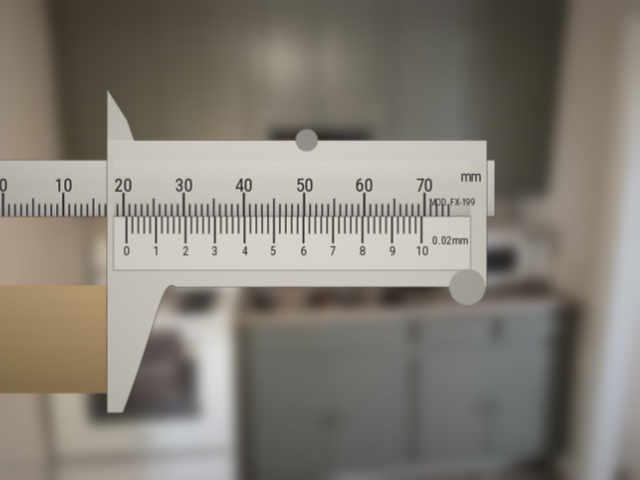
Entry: value=20.5 unit=mm
